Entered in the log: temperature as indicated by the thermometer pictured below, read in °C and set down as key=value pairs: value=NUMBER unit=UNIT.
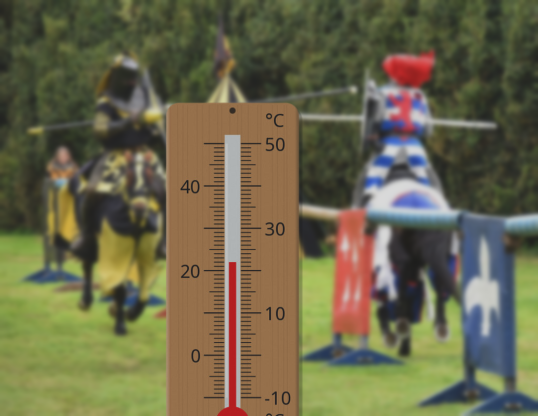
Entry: value=22 unit=°C
